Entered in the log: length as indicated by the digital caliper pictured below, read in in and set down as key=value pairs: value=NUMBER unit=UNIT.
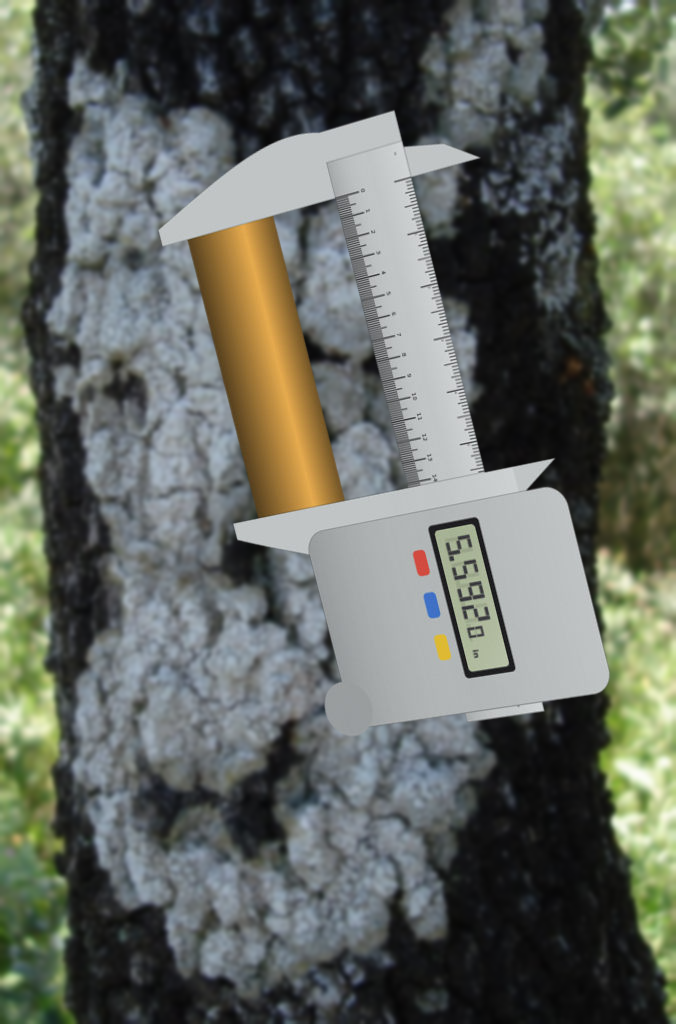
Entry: value=5.5920 unit=in
